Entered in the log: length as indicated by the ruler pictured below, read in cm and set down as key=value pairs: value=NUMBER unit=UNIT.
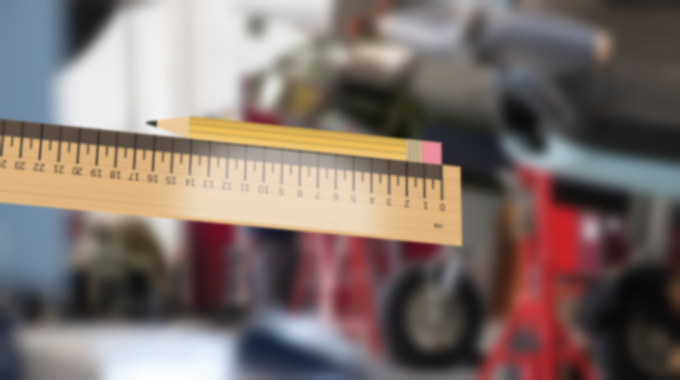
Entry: value=16.5 unit=cm
